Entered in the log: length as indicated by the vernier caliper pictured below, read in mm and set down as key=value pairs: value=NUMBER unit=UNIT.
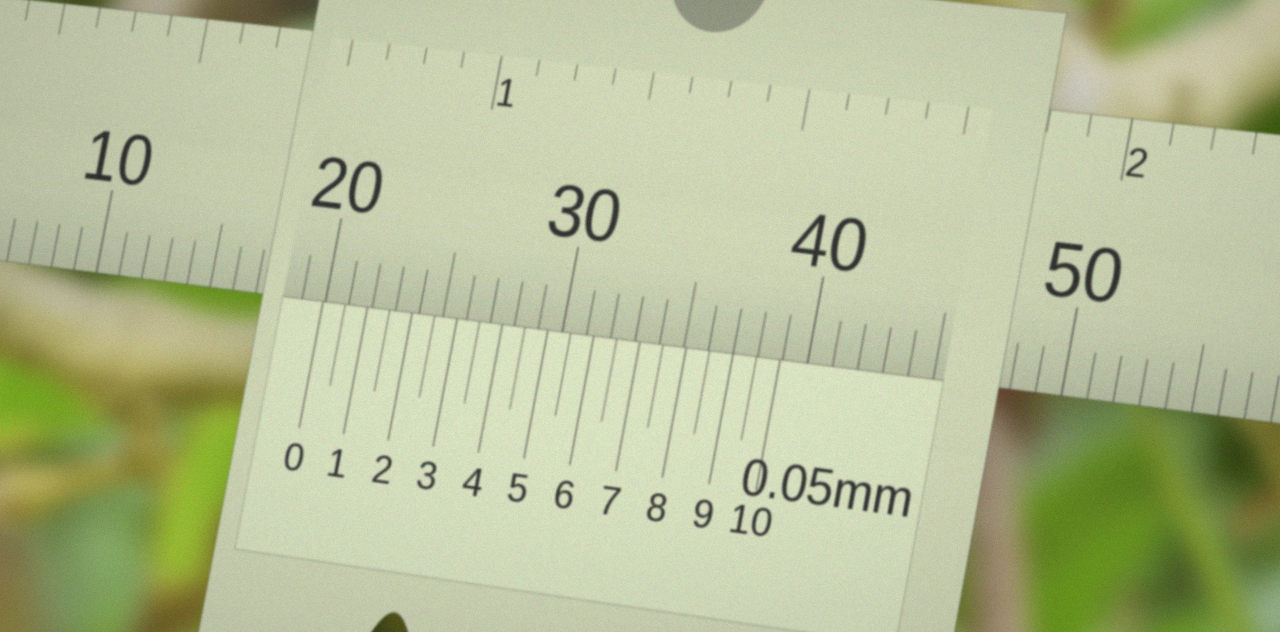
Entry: value=19.9 unit=mm
